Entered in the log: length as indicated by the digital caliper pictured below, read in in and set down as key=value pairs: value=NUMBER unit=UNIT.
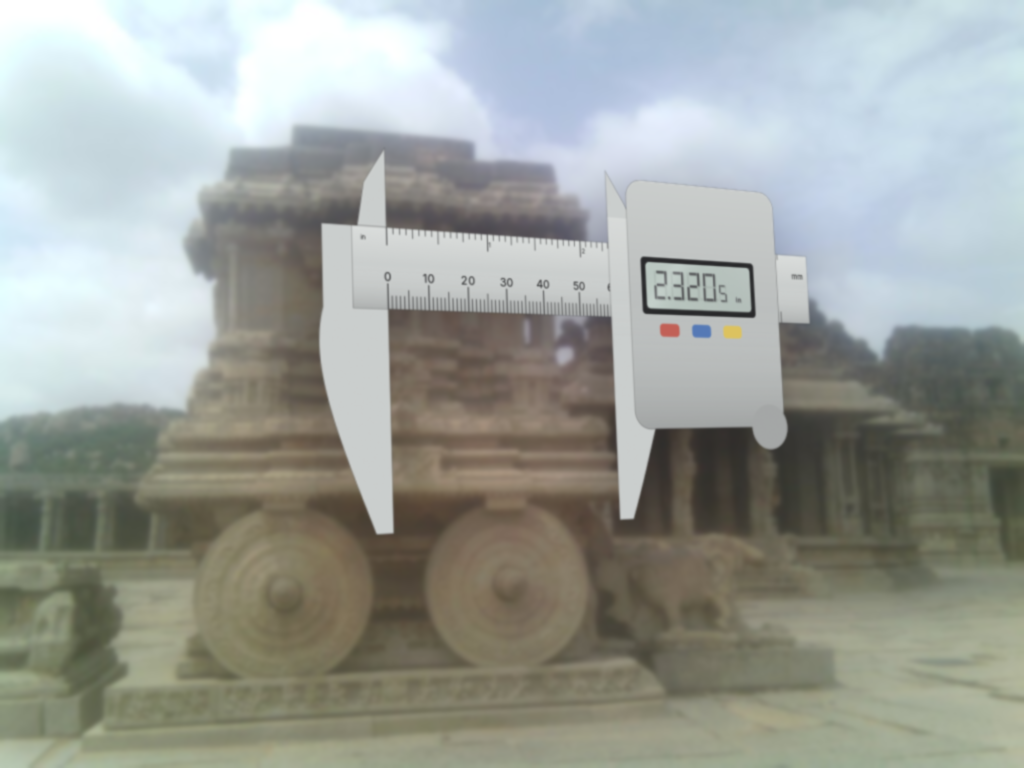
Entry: value=2.3205 unit=in
